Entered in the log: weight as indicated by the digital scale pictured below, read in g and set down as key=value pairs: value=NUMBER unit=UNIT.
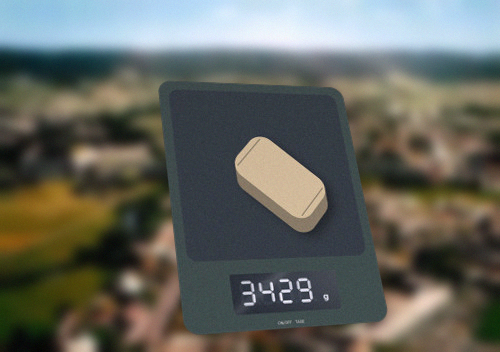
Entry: value=3429 unit=g
